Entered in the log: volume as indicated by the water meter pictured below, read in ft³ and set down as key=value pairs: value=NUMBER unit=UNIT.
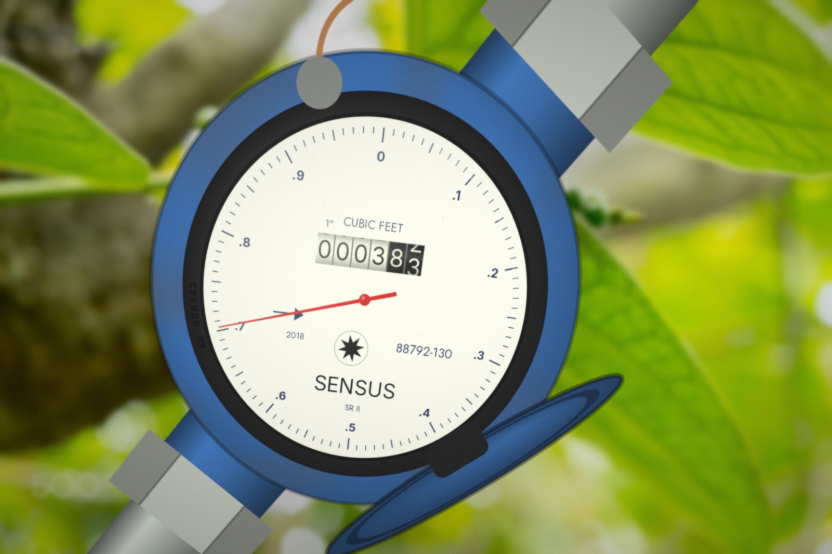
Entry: value=382.70 unit=ft³
